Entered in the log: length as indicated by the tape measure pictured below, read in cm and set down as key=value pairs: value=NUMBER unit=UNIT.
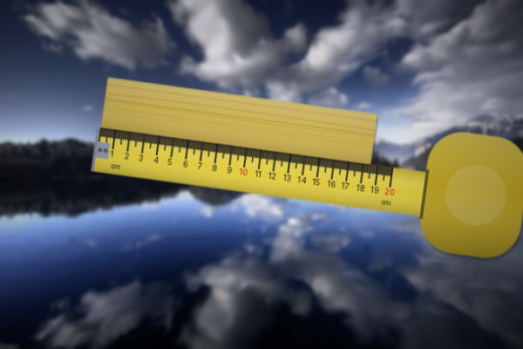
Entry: value=18.5 unit=cm
